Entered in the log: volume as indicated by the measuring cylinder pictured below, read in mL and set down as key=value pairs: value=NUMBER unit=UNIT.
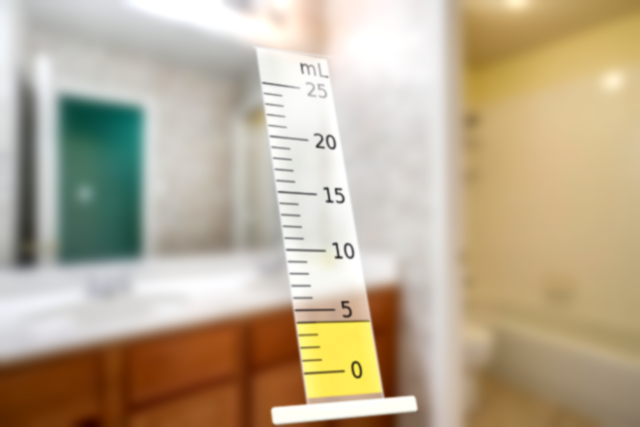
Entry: value=4 unit=mL
